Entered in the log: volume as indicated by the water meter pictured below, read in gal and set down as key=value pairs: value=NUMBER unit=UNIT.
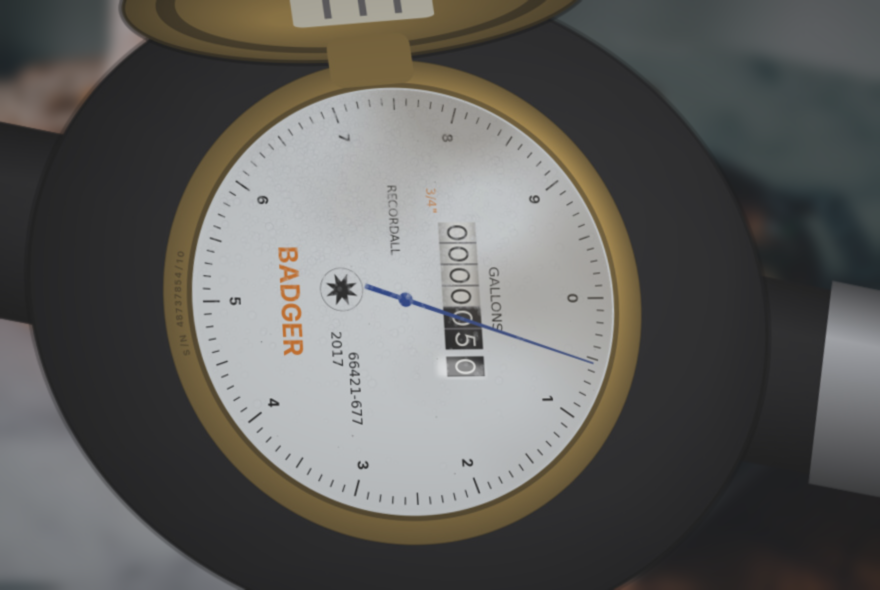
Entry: value=50.5 unit=gal
